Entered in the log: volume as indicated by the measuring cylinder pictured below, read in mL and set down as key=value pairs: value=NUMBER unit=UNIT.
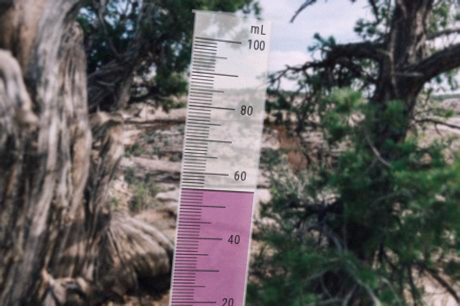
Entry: value=55 unit=mL
